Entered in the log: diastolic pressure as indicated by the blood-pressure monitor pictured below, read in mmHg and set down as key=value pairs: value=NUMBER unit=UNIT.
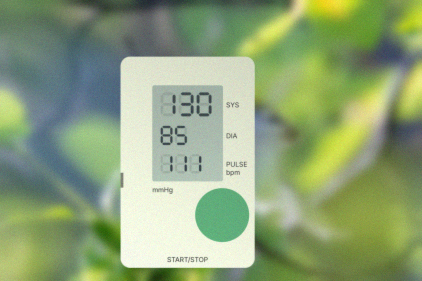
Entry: value=85 unit=mmHg
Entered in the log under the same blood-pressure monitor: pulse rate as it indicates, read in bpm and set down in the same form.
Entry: value=111 unit=bpm
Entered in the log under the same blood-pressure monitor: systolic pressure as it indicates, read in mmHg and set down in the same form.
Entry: value=130 unit=mmHg
